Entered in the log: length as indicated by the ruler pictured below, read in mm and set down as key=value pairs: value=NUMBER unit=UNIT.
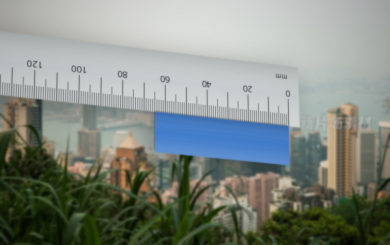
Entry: value=65 unit=mm
